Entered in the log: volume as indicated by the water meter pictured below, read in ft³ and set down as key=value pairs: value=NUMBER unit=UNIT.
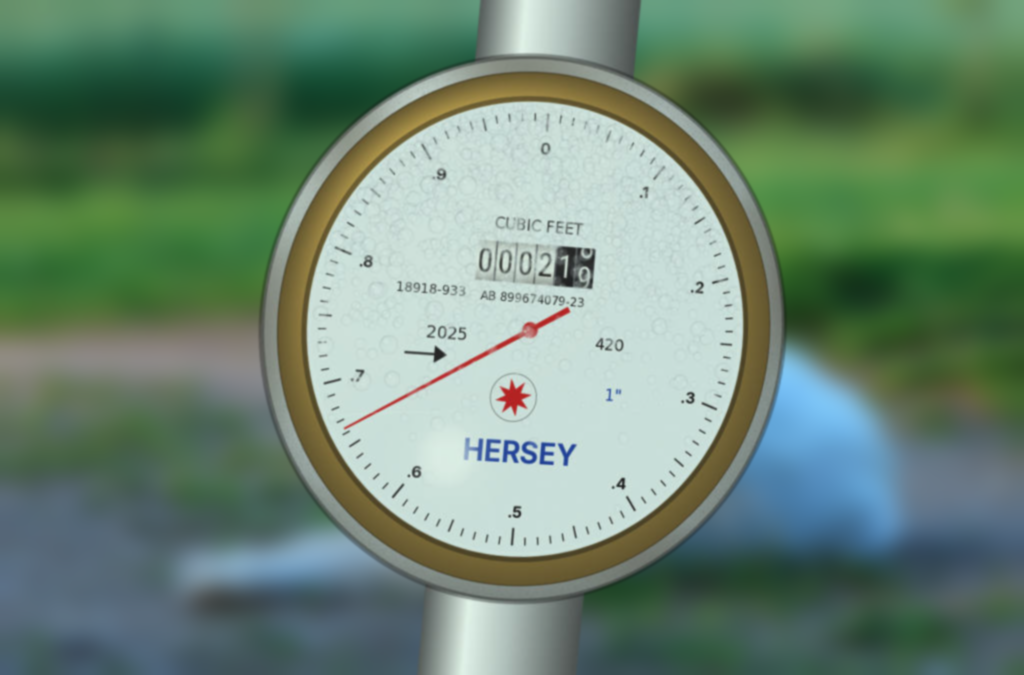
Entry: value=218.66 unit=ft³
